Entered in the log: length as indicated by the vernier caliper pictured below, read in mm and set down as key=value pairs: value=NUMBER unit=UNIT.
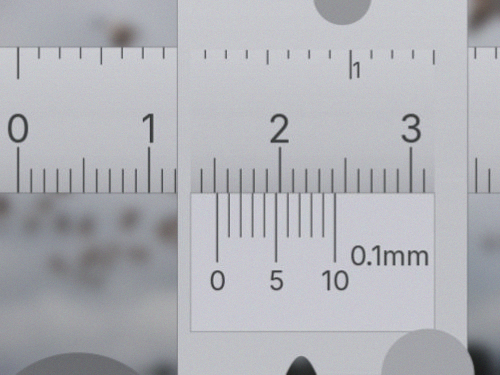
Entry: value=15.2 unit=mm
